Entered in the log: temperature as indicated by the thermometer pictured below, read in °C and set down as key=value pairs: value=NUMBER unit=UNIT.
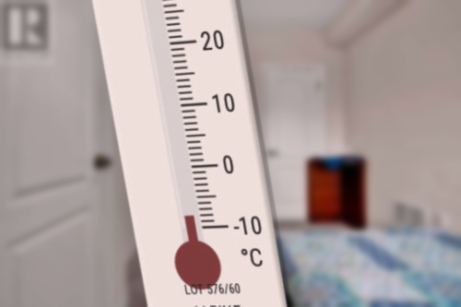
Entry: value=-8 unit=°C
